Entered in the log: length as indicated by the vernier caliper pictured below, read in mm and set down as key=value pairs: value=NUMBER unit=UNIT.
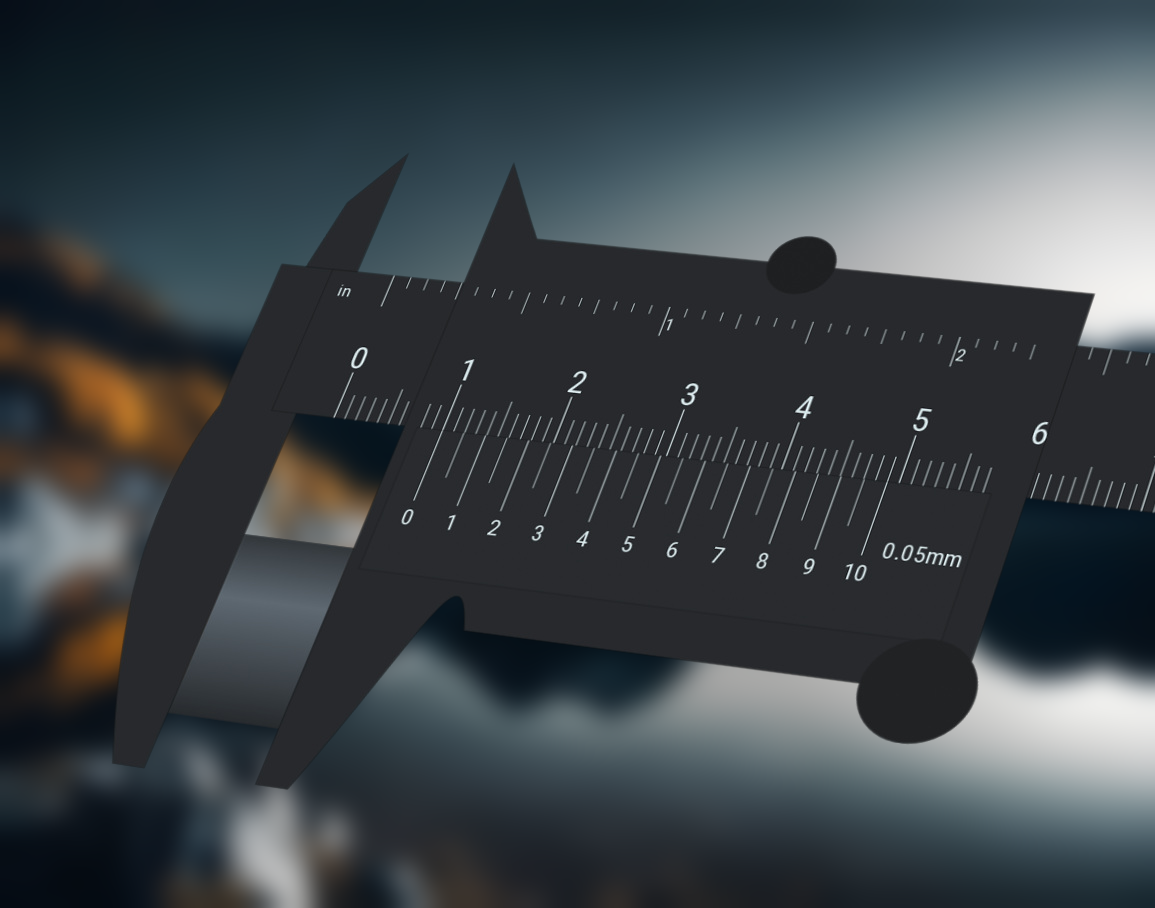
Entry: value=10.0 unit=mm
